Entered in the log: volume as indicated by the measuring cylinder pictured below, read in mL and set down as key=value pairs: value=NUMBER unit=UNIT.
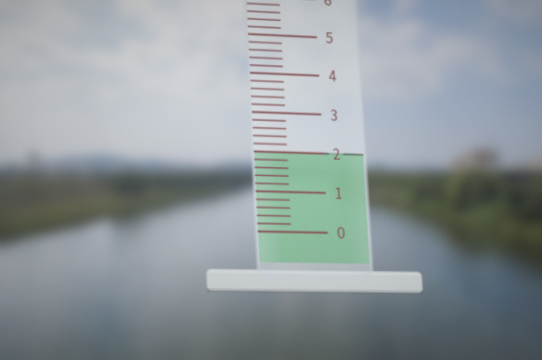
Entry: value=2 unit=mL
